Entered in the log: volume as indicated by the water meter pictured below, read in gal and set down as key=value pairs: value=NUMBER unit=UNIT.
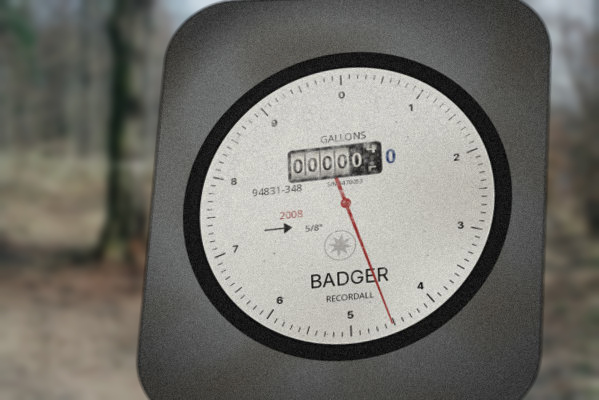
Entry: value=44.5 unit=gal
